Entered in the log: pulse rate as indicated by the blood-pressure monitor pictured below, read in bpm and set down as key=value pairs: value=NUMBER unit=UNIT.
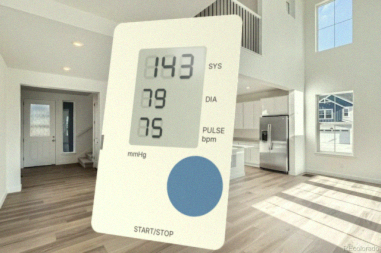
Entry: value=75 unit=bpm
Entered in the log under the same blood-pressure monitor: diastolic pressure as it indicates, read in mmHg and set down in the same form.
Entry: value=79 unit=mmHg
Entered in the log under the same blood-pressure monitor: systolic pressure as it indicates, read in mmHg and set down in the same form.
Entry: value=143 unit=mmHg
